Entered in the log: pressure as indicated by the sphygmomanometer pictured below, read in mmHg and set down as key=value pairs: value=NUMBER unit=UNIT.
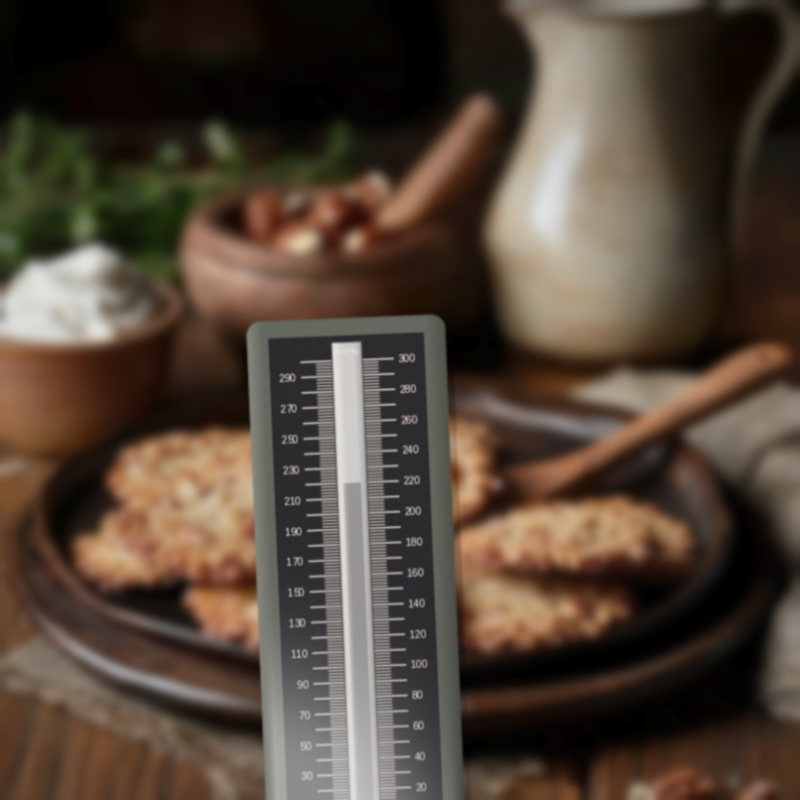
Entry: value=220 unit=mmHg
